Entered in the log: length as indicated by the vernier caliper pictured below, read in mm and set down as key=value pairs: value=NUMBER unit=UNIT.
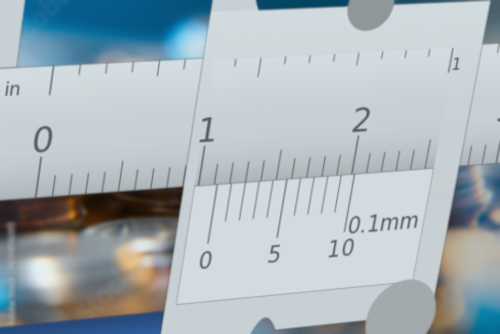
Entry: value=11.2 unit=mm
